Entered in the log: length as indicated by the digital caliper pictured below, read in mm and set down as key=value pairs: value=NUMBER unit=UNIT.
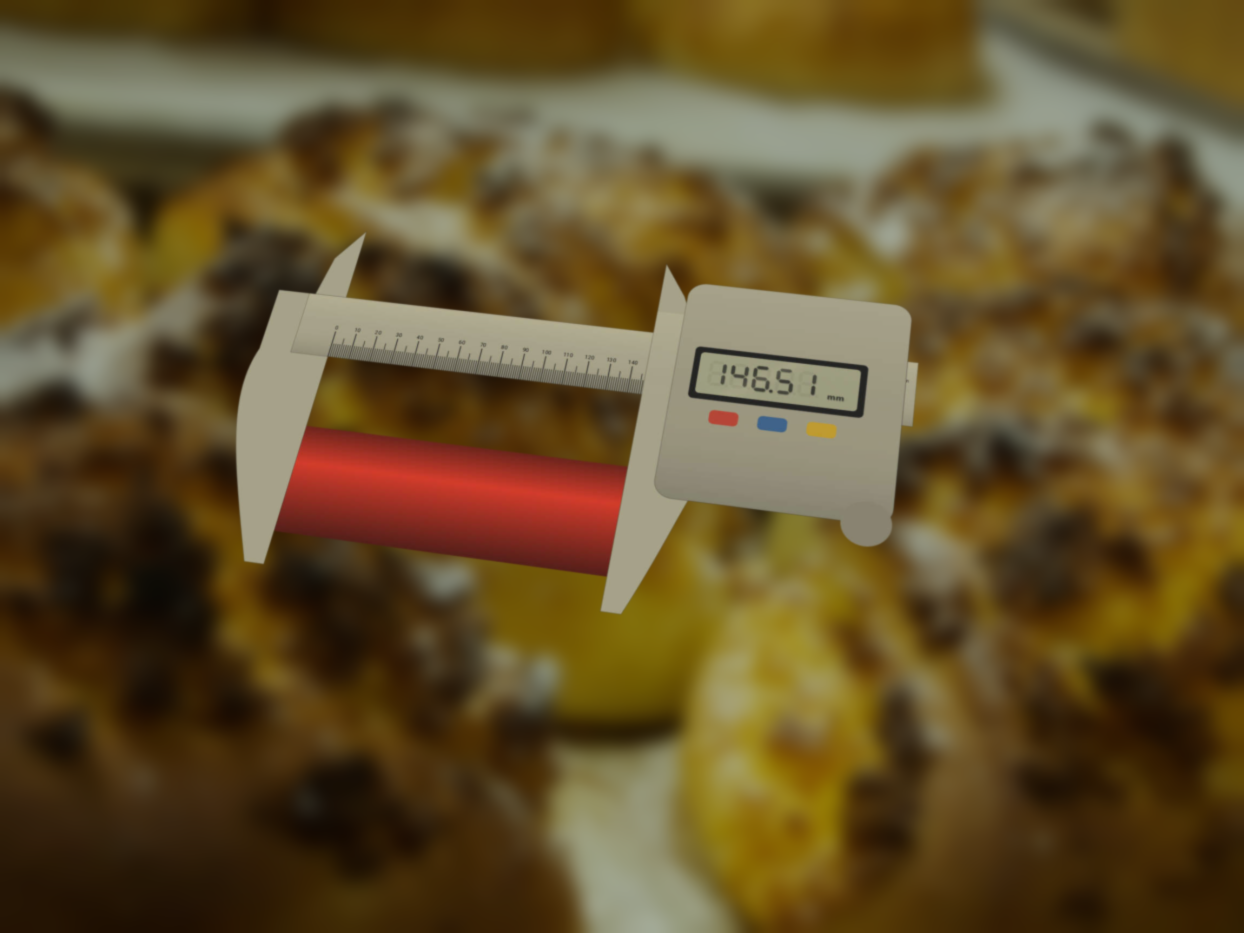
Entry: value=146.51 unit=mm
